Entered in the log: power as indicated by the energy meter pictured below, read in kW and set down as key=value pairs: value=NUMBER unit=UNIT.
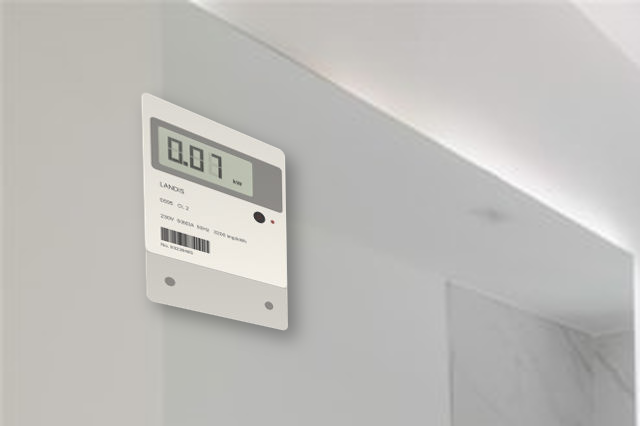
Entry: value=0.07 unit=kW
